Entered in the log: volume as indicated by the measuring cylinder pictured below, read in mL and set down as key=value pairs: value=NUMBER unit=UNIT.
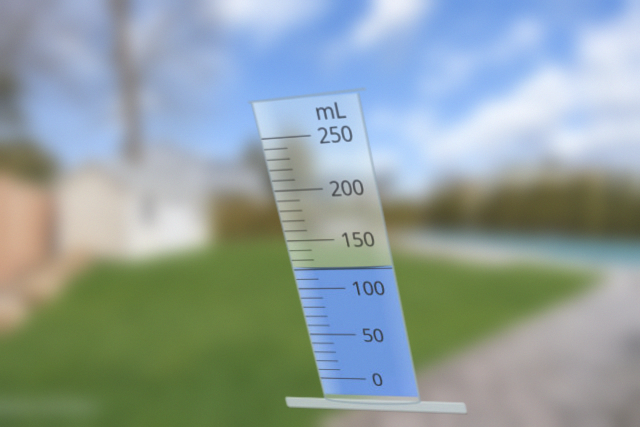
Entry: value=120 unit=mL
